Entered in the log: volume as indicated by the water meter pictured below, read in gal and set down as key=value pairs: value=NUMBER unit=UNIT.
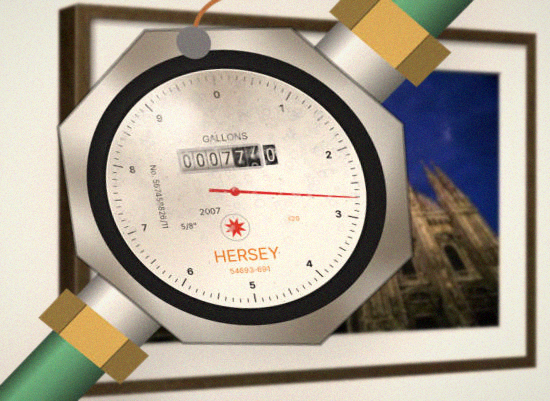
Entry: value=7772.7 unit=gal
